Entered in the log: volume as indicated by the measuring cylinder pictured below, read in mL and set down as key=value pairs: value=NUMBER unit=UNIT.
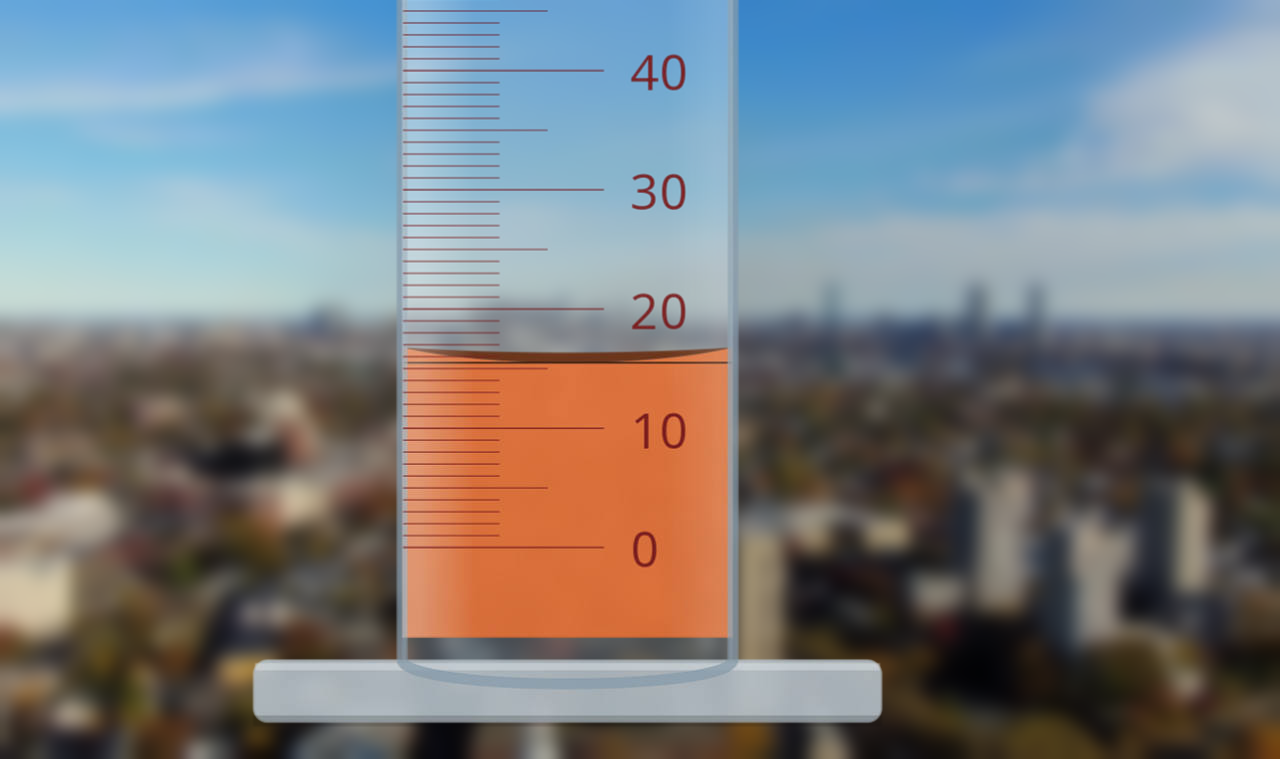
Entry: value=15.5 unit=mL
